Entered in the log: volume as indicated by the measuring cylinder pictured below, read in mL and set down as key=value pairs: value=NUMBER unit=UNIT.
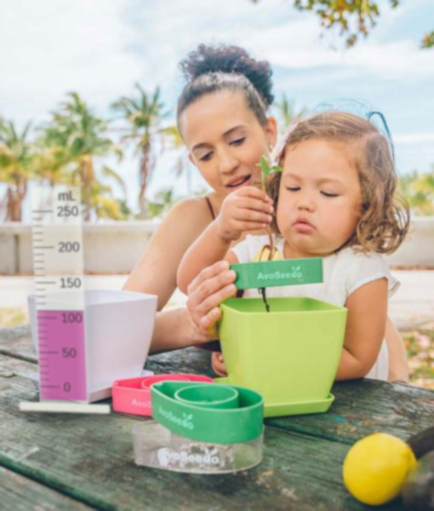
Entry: value=110 unit=mL
